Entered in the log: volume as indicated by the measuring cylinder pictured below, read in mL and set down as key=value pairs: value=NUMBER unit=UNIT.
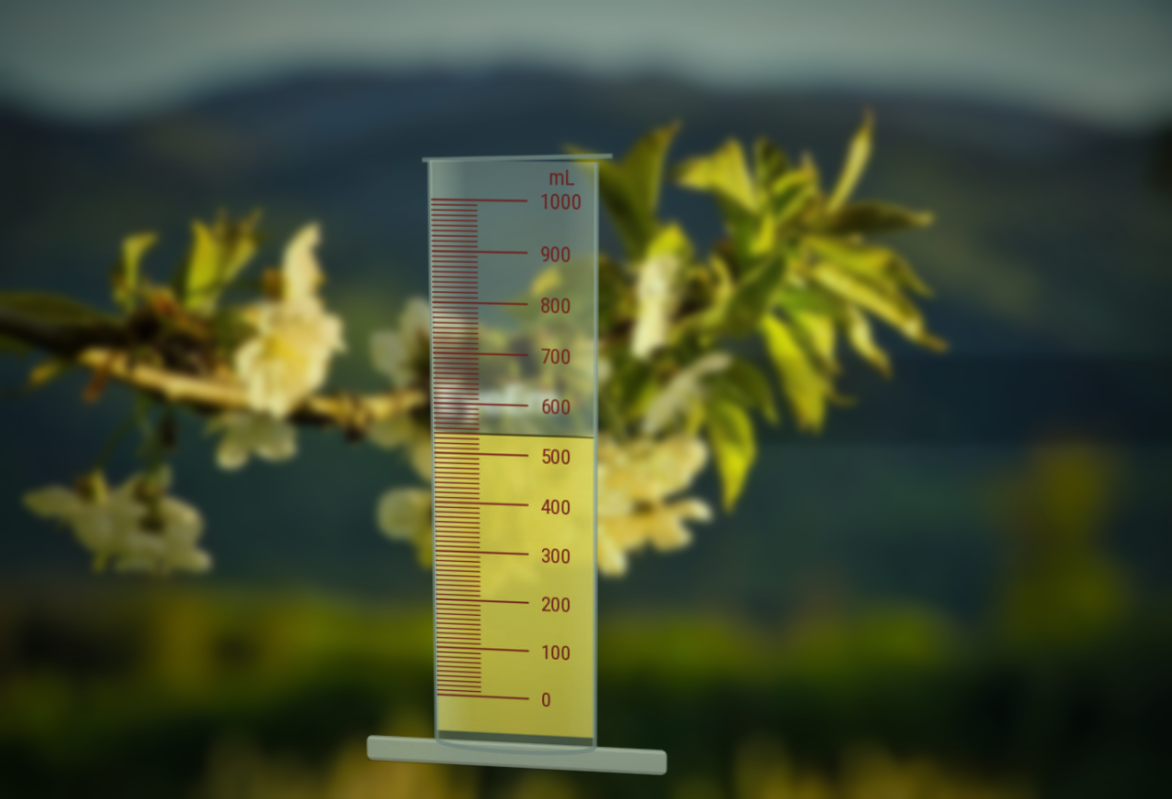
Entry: value=540 unit=mL
